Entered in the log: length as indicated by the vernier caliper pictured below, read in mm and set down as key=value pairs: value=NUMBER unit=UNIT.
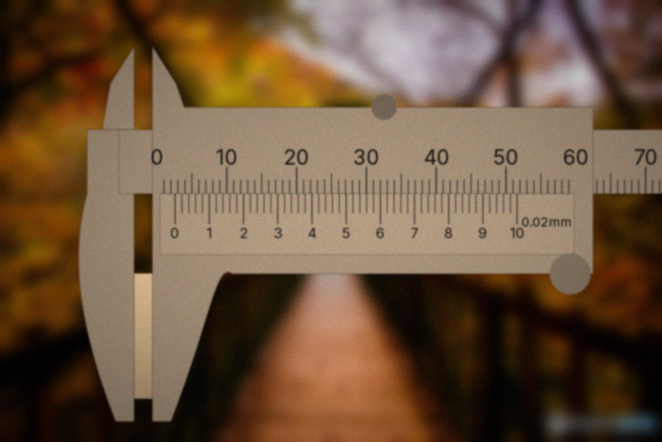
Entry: value=2.6 unit=mm
